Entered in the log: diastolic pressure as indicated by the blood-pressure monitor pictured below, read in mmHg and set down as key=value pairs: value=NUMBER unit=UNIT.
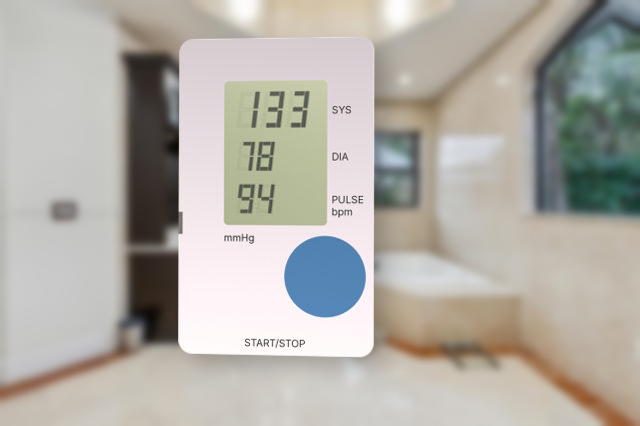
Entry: value=78 unit=mmHg
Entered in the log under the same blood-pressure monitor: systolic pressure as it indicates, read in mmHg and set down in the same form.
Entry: value=133 unit=mmHg
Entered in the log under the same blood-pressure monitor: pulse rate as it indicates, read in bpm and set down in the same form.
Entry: value=94 unit=bpm
